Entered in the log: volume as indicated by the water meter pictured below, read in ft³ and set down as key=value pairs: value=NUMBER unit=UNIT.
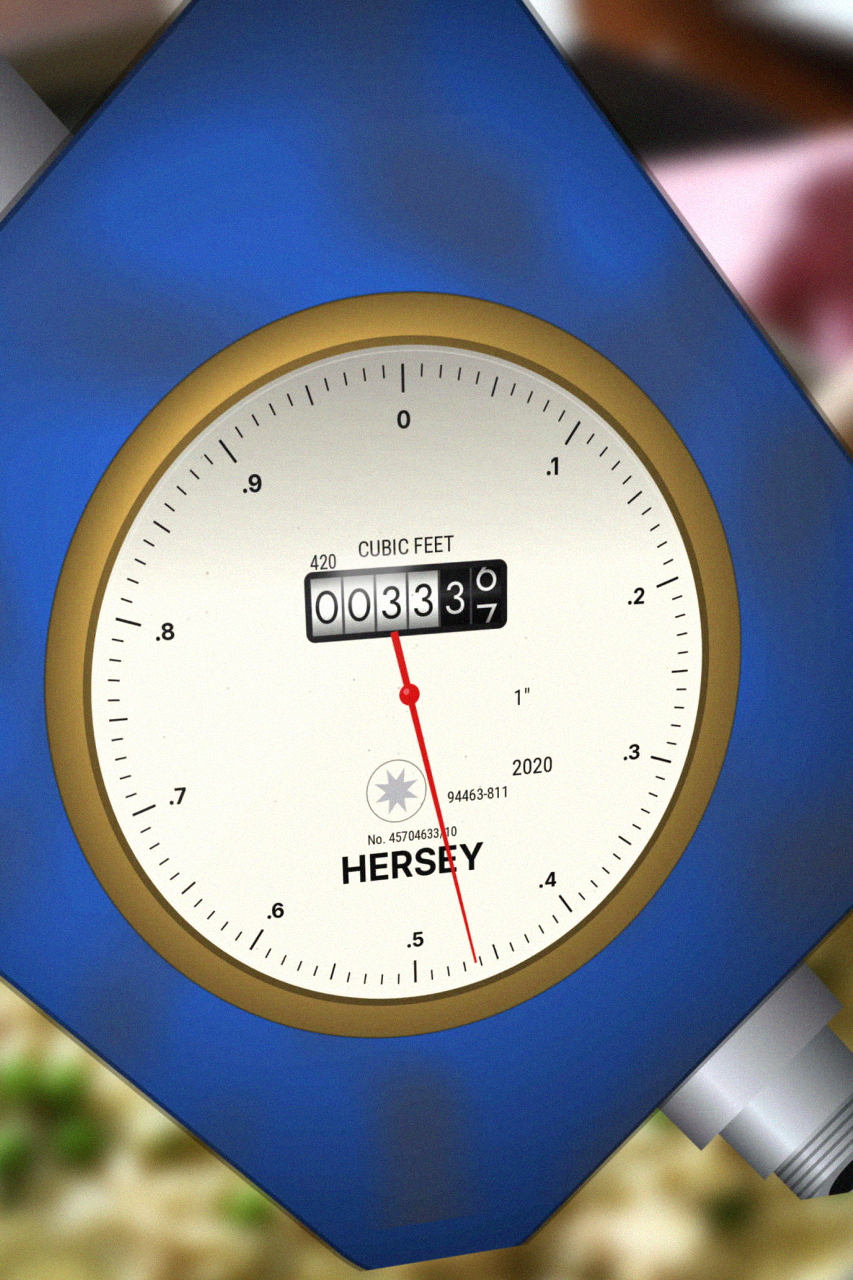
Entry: value=3336.46 unit=ft³
